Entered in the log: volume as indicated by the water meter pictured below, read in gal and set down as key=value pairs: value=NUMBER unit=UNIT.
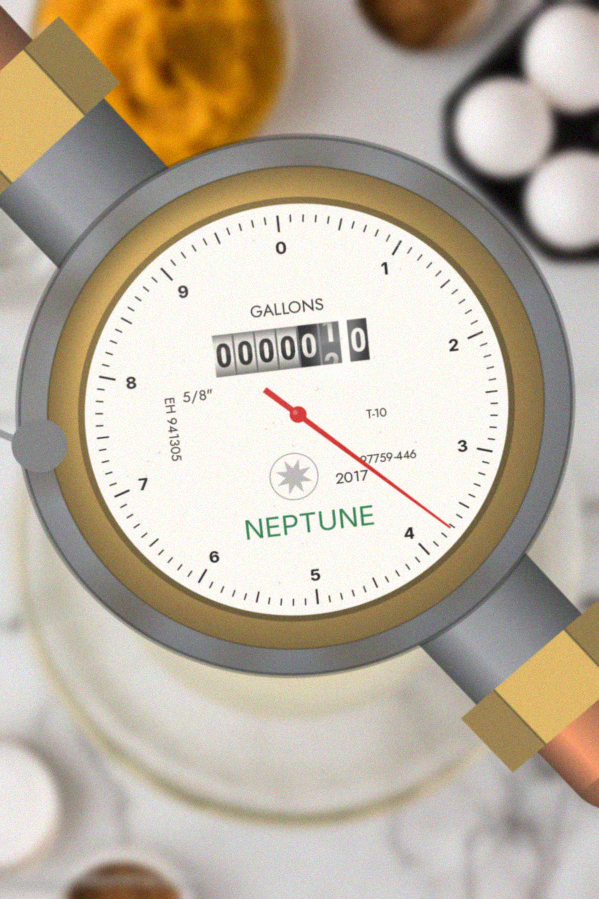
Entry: value=13.7 unit=gal
